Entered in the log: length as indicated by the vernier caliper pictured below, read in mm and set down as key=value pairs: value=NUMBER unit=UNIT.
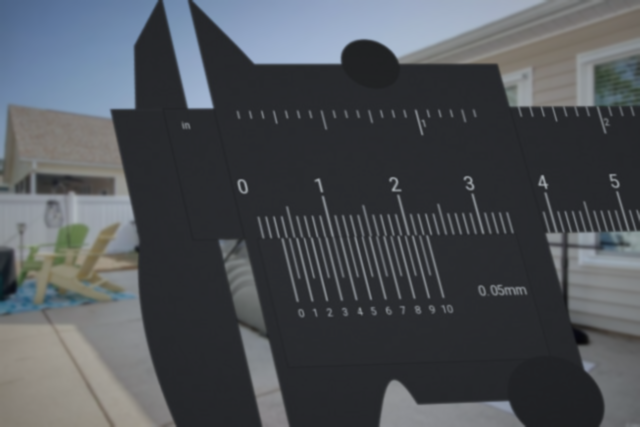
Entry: value=3.4 unit=mm
